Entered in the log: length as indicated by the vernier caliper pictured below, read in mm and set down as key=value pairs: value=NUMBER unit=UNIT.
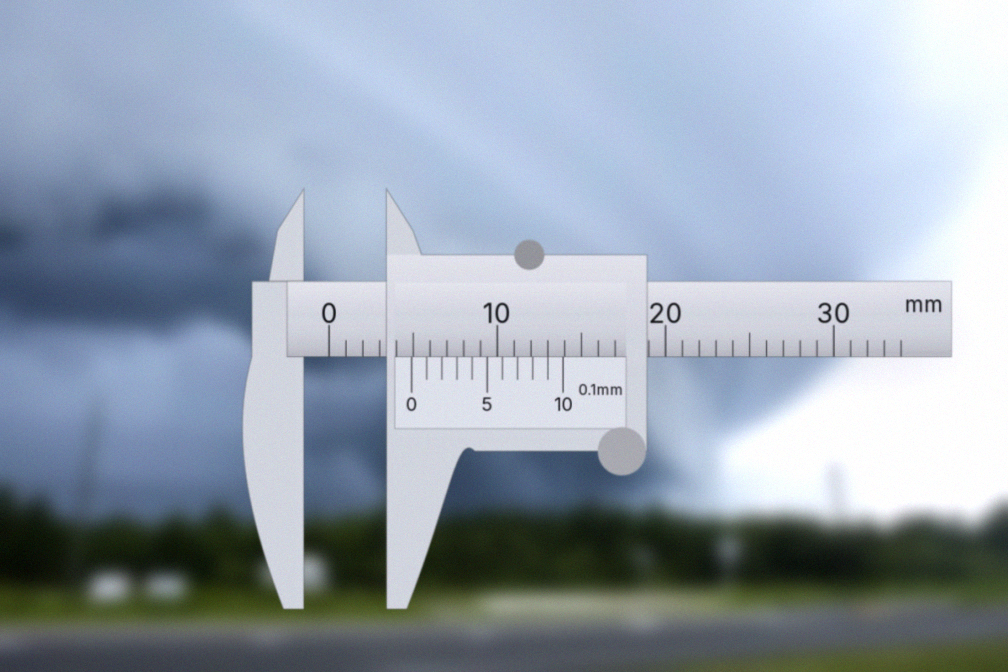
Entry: value=4.9 unit=mm
